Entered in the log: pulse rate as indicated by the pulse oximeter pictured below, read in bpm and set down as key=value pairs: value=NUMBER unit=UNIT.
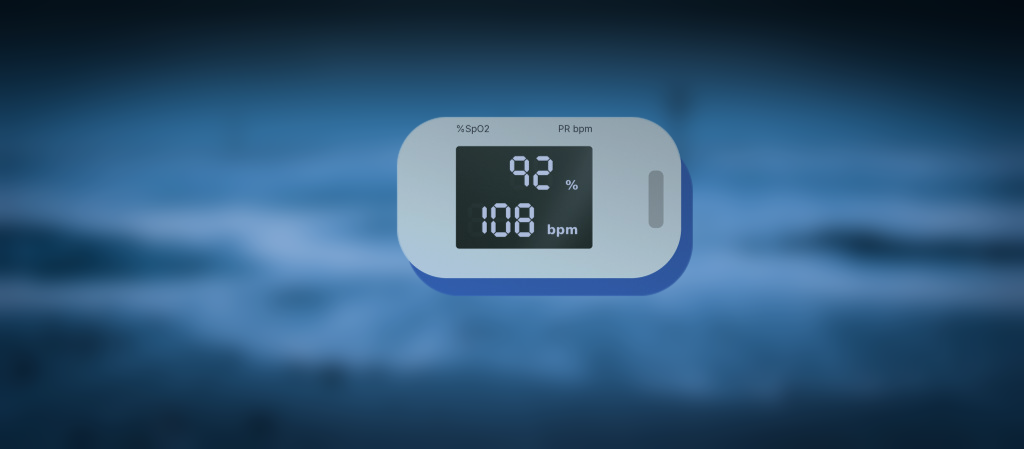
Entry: value=108 unit=bpm
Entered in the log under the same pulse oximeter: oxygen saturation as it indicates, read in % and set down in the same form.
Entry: value=92 unit=%
